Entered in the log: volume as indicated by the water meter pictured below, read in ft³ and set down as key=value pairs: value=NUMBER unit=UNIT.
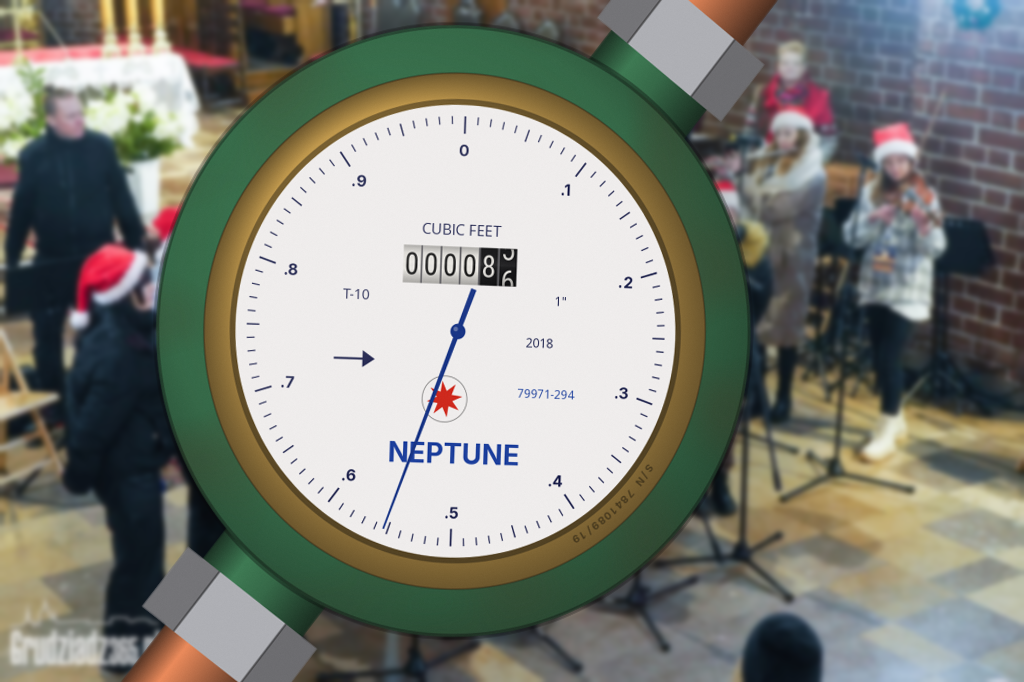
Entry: value=85.55 unit=ft³
